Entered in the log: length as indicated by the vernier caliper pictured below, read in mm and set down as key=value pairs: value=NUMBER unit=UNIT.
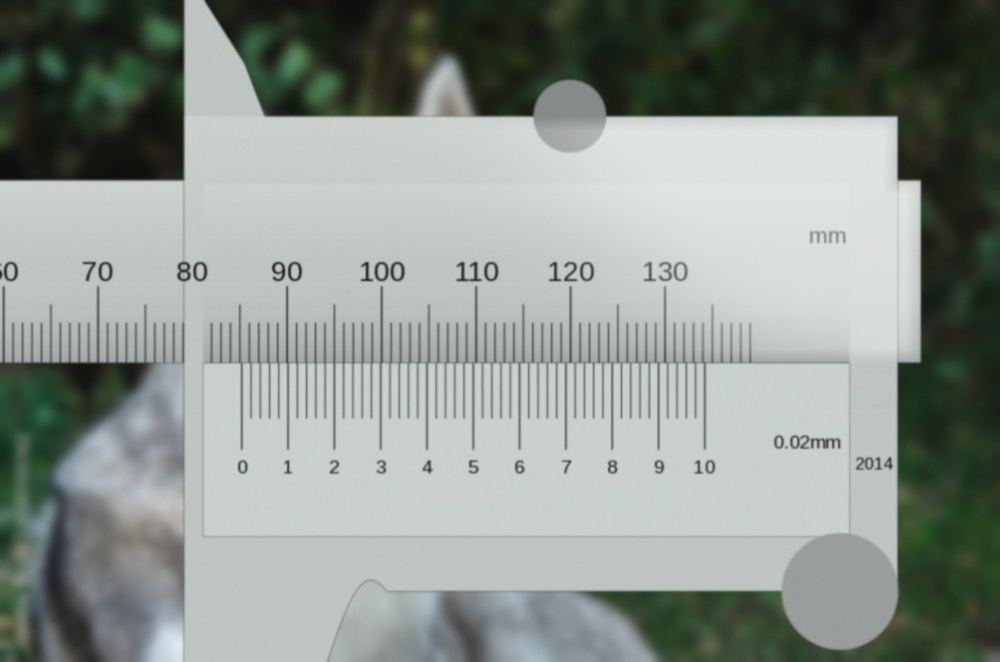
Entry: value=85.2 unit=mm
